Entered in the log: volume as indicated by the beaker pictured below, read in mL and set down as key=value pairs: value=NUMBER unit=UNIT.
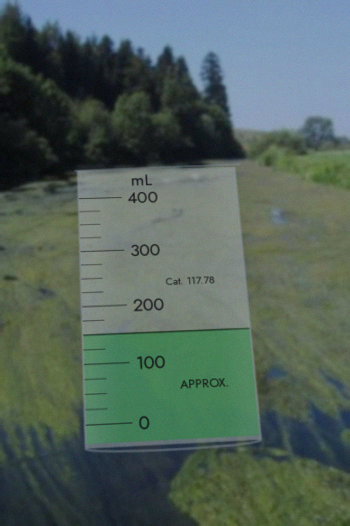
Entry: value=150 unit=mL
